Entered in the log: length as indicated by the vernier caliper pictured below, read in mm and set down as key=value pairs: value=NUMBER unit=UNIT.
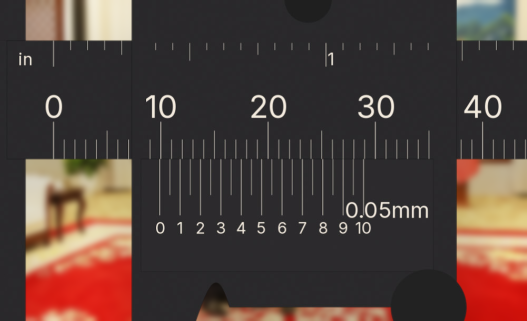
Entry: value=9.9 unit=mm
